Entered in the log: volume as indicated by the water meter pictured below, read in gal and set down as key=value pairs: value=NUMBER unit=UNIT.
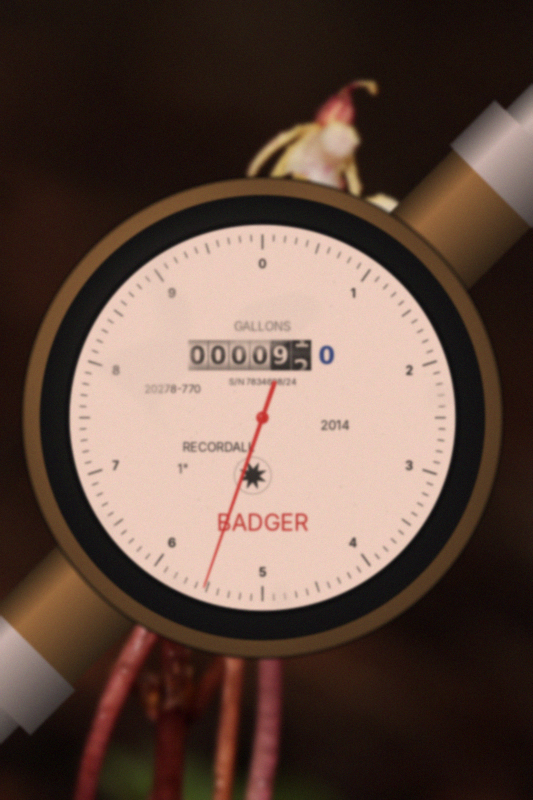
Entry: value=915.5 unit=gal
